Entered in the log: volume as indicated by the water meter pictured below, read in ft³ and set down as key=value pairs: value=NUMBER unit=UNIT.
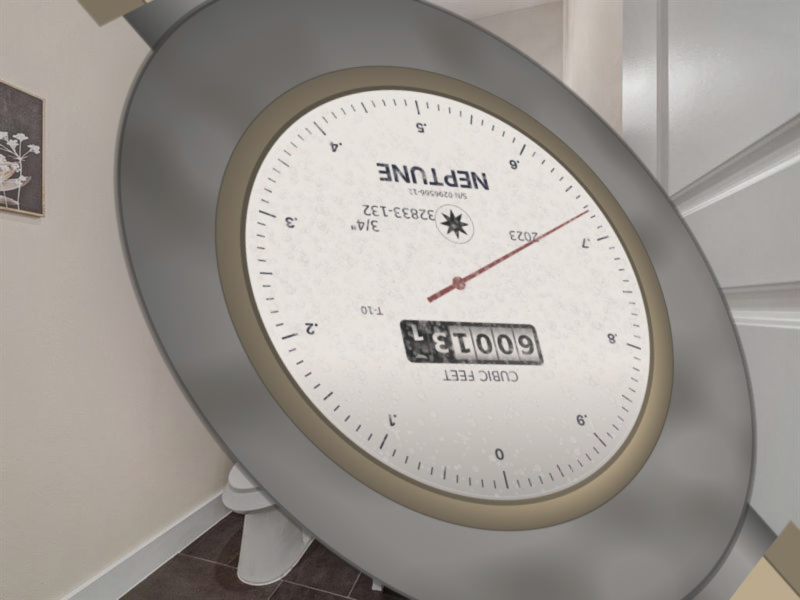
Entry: value=600130.67 unit=ft³
